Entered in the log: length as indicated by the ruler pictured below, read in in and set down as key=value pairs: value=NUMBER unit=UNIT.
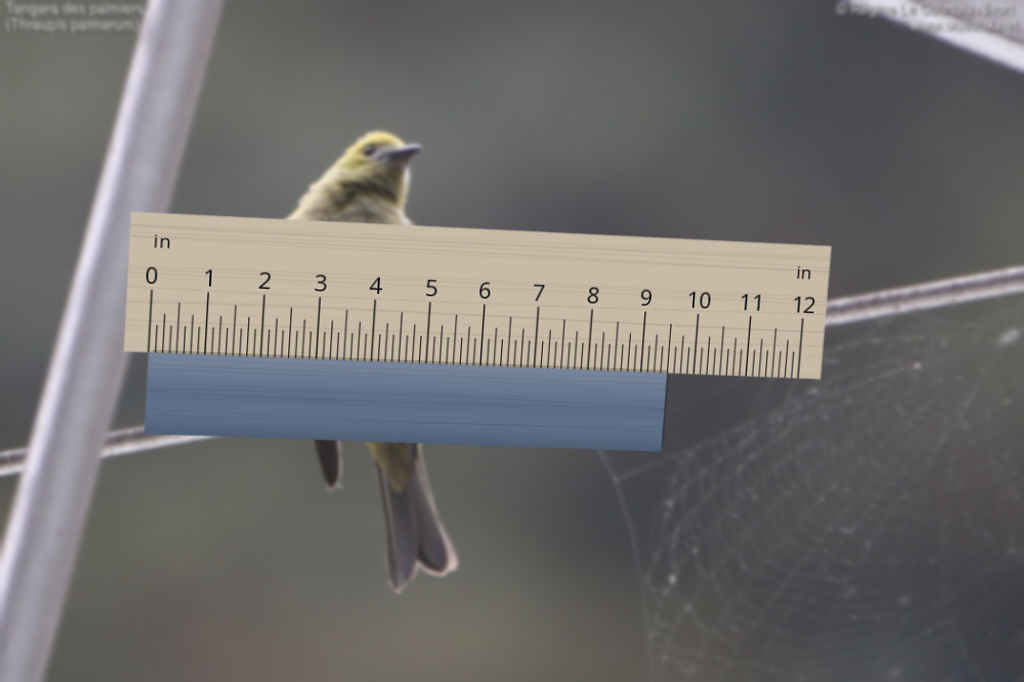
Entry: value=9.5 unit=in
